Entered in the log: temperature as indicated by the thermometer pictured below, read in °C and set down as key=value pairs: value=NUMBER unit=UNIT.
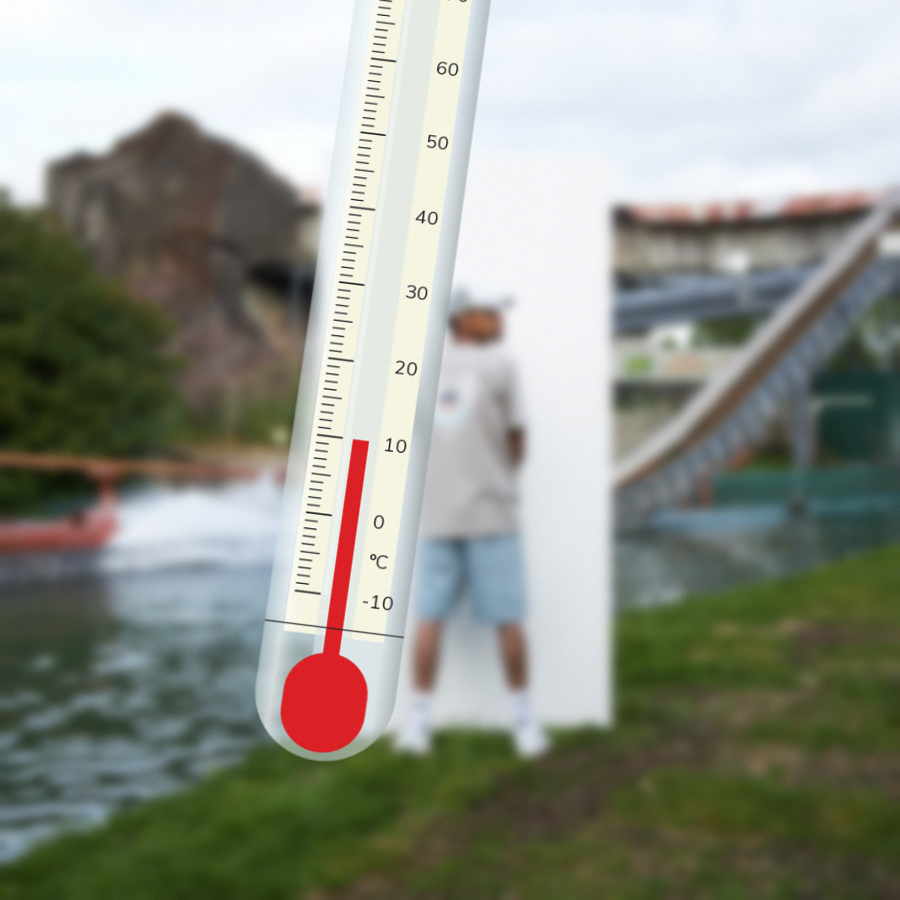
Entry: value=10 unit=°C
